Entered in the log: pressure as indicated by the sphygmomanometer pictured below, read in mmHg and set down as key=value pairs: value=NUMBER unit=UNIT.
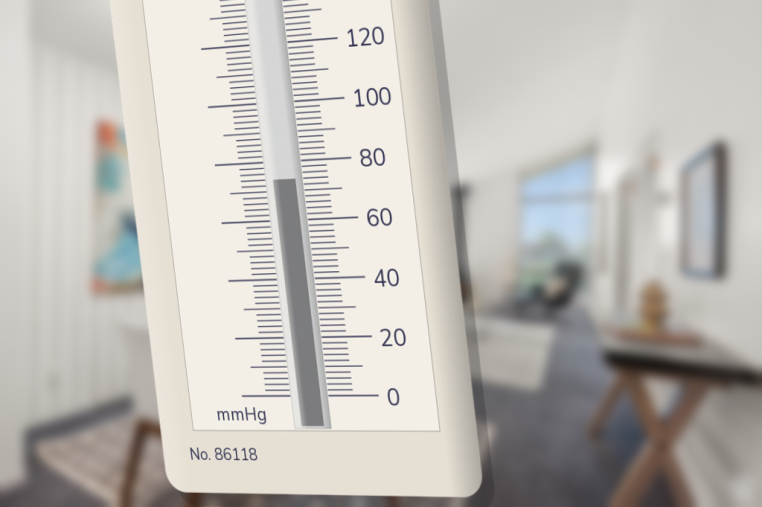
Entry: value=74 unit=mmHg
